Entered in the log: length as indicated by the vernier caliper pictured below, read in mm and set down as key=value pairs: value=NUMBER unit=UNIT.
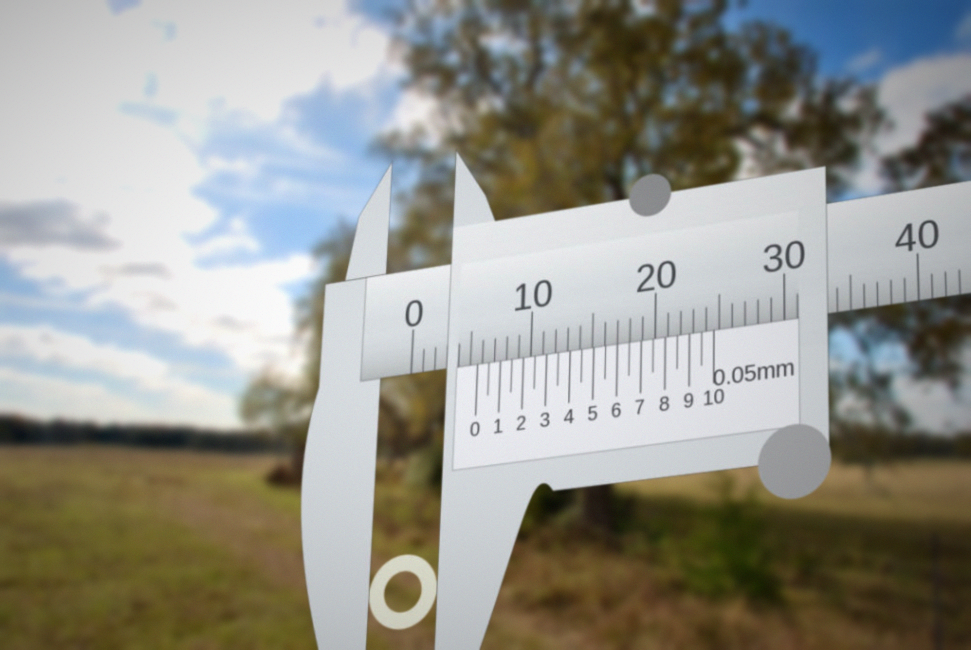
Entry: value=5.6 unit=mm
